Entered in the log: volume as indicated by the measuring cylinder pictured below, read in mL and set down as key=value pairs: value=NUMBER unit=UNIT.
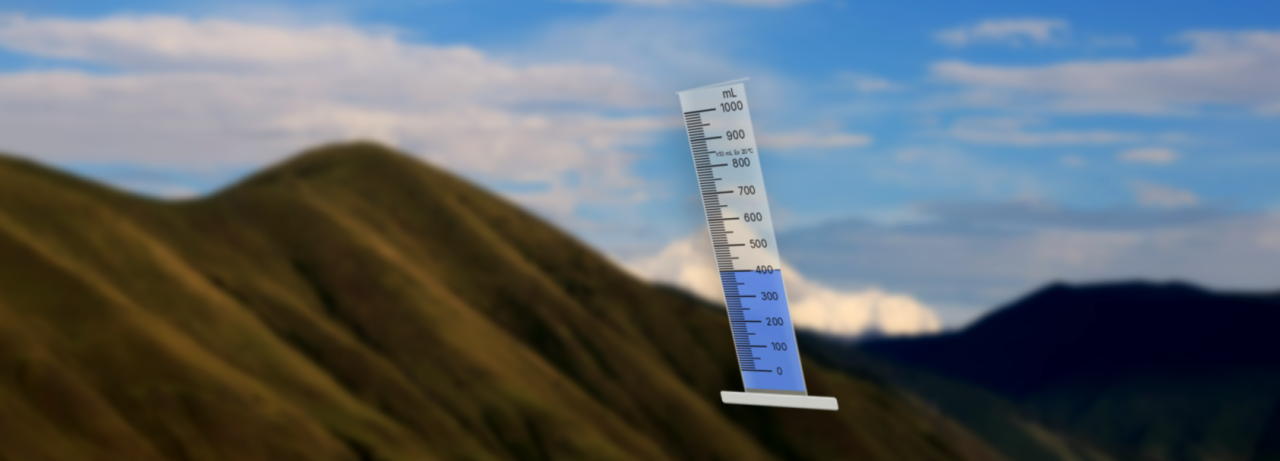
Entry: value=400 unit=mL
